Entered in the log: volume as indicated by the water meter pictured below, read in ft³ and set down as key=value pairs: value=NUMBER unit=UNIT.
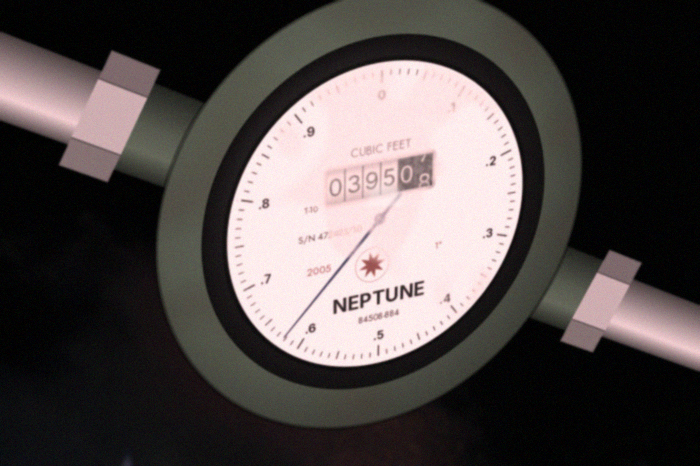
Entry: value=39507.62 unit=ft³
